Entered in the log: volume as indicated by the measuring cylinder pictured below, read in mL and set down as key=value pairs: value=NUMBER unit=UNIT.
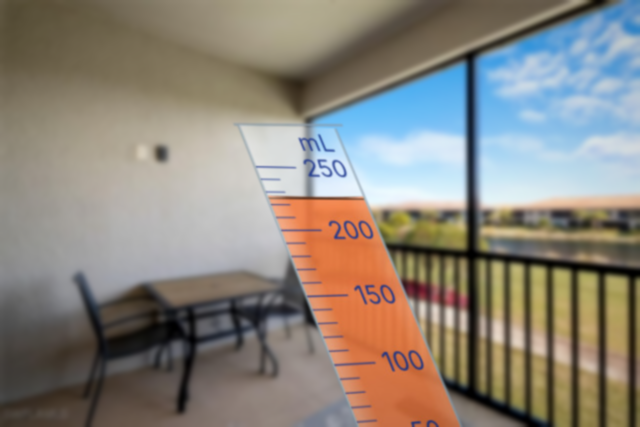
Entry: value=225 unit=mL
